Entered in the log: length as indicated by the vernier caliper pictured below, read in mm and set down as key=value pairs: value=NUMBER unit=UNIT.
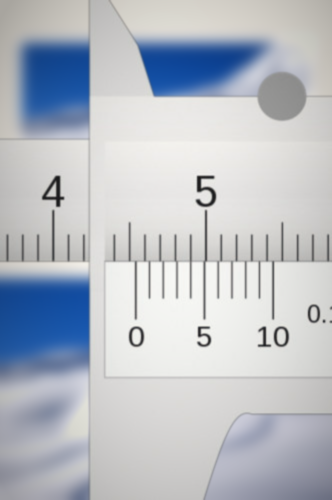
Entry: value=45.4 unit=mm
